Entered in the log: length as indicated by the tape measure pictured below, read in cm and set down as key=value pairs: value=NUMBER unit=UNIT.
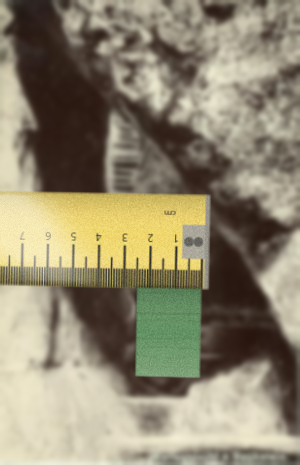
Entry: value=2.5 unit=cm
